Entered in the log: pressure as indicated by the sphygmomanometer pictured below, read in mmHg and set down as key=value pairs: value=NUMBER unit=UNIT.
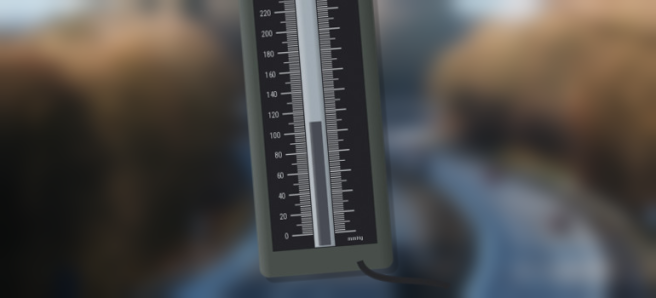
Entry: value=110 unit=mmHg
